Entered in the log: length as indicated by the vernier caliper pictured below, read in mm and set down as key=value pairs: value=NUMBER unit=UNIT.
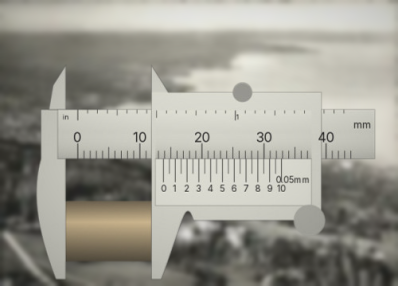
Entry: value=13.8 unit=mm
